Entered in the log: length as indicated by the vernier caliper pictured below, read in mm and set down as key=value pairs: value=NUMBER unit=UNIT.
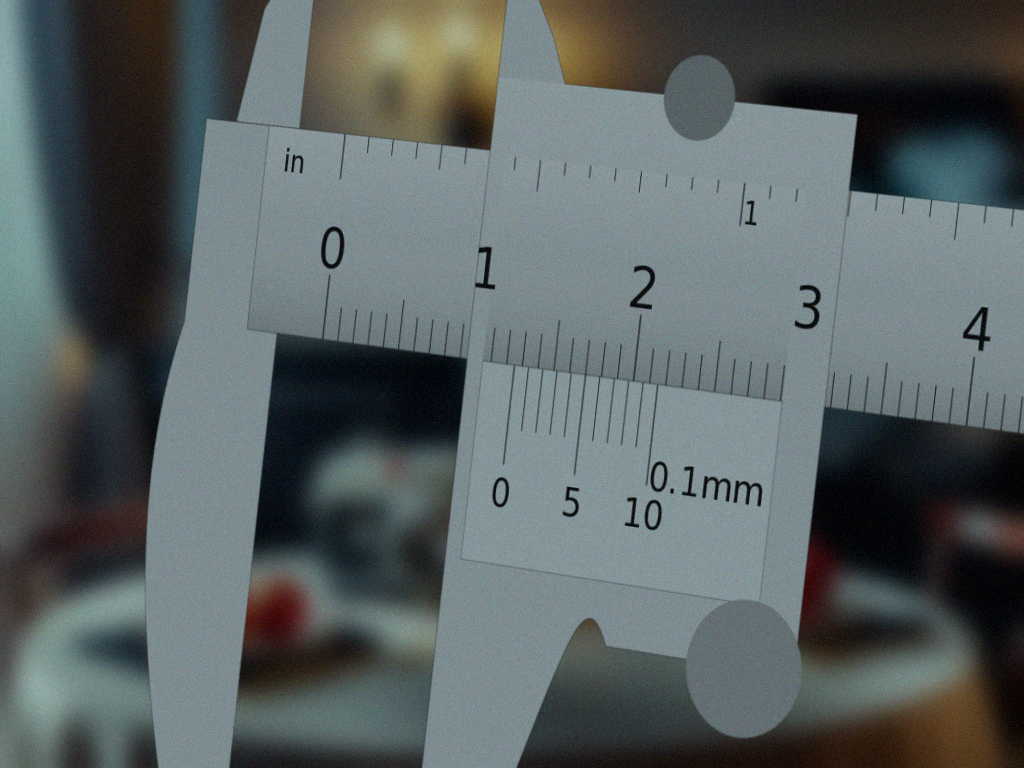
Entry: value=12.5 unit=mm
